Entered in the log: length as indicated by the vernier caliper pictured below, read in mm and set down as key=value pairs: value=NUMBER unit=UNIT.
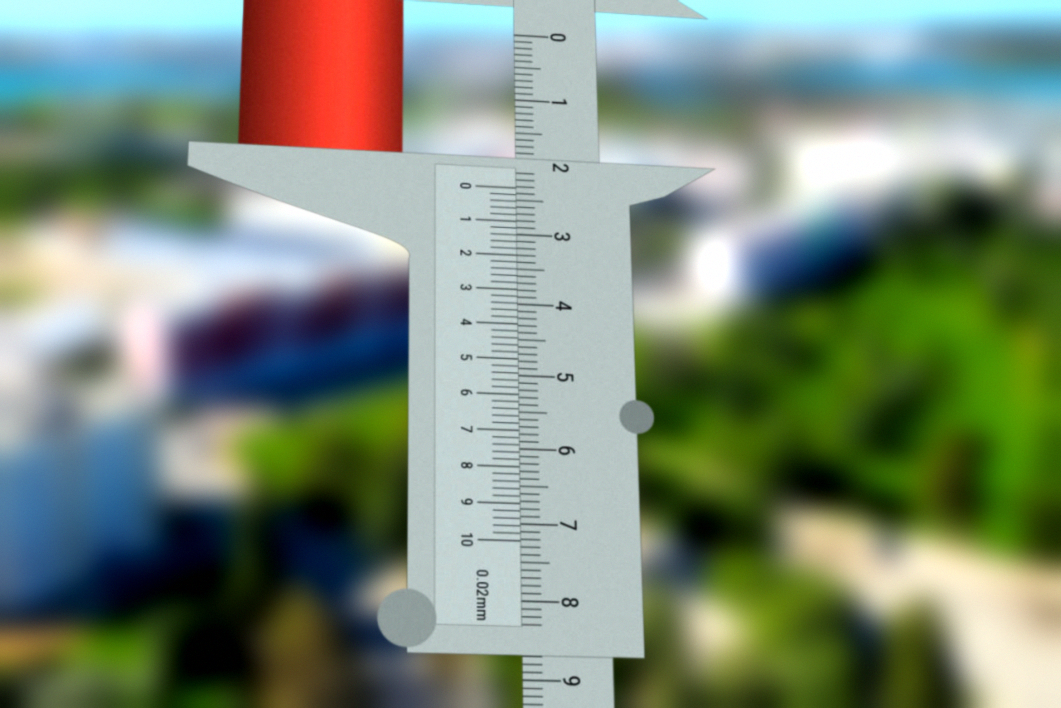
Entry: value=23.2 unit=mm
